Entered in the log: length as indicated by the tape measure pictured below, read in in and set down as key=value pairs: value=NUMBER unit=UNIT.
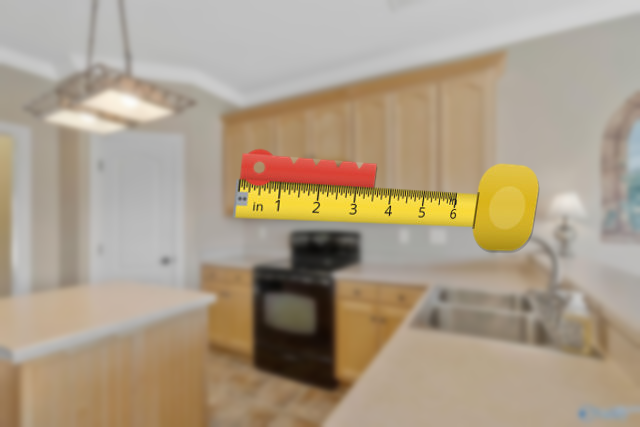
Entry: value=3.5 unit=in
